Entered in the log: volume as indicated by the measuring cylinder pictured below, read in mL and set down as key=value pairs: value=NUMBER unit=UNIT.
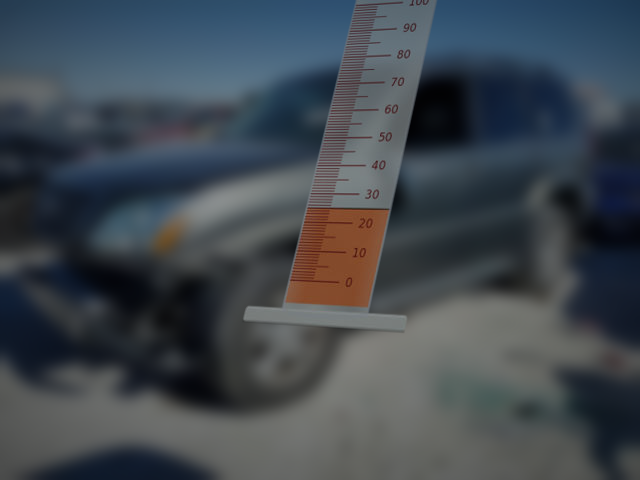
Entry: value=25 unit=mL
